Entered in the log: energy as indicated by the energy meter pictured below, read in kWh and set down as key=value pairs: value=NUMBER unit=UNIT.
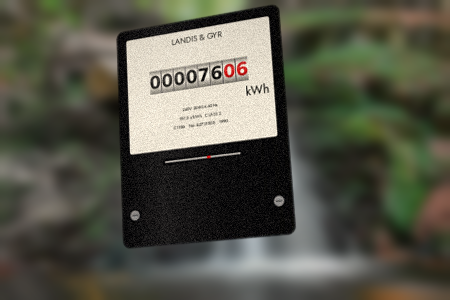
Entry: value=76.06 unit=kWh
